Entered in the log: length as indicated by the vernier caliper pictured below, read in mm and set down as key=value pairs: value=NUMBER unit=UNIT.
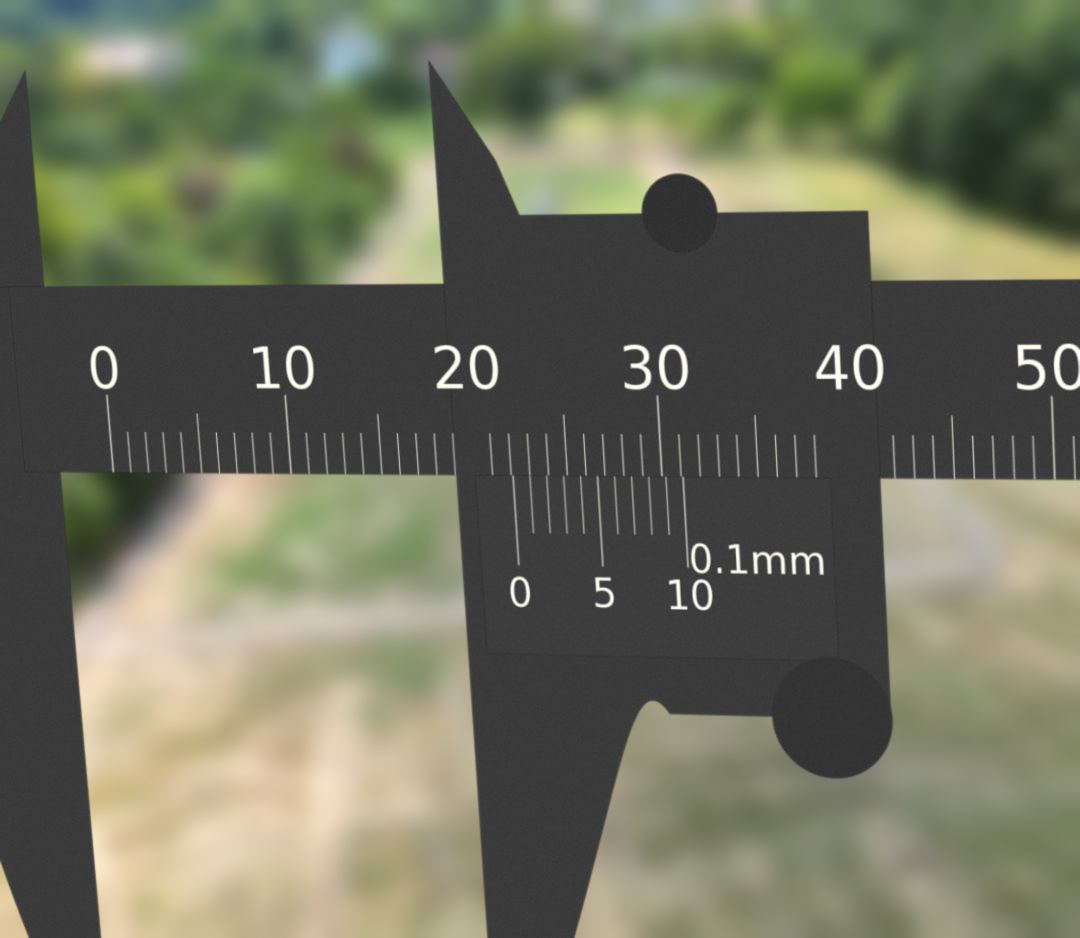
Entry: value=22.1 unit=mm
